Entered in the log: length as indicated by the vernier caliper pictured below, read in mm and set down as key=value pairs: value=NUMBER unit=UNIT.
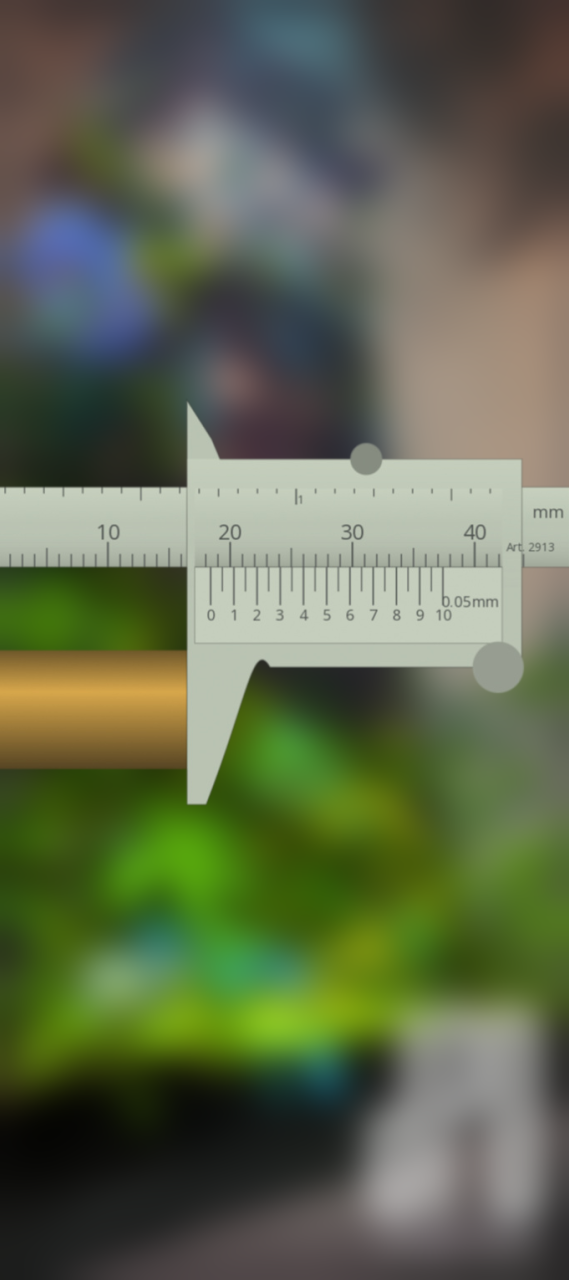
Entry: value=18.4 unit=mm
